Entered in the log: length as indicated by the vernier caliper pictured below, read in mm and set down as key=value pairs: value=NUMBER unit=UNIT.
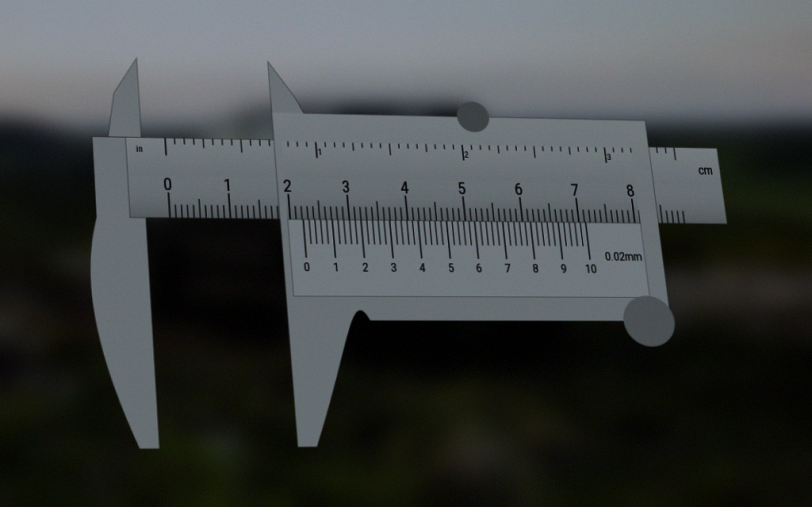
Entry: value=22.2 unit=mm
